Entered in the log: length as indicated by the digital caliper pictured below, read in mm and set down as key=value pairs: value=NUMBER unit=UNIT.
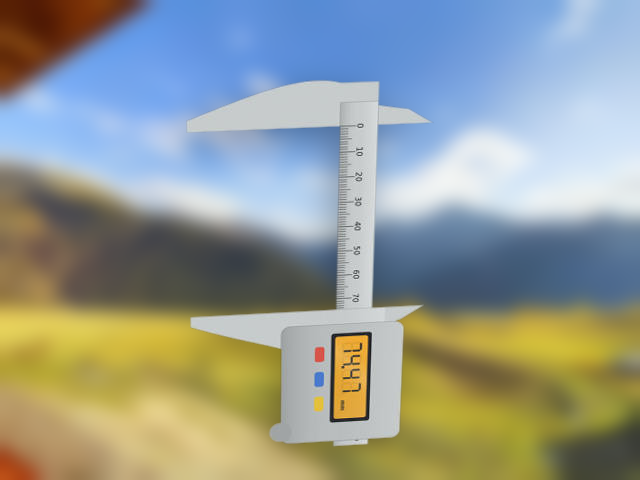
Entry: value=74.47 unit=mm
